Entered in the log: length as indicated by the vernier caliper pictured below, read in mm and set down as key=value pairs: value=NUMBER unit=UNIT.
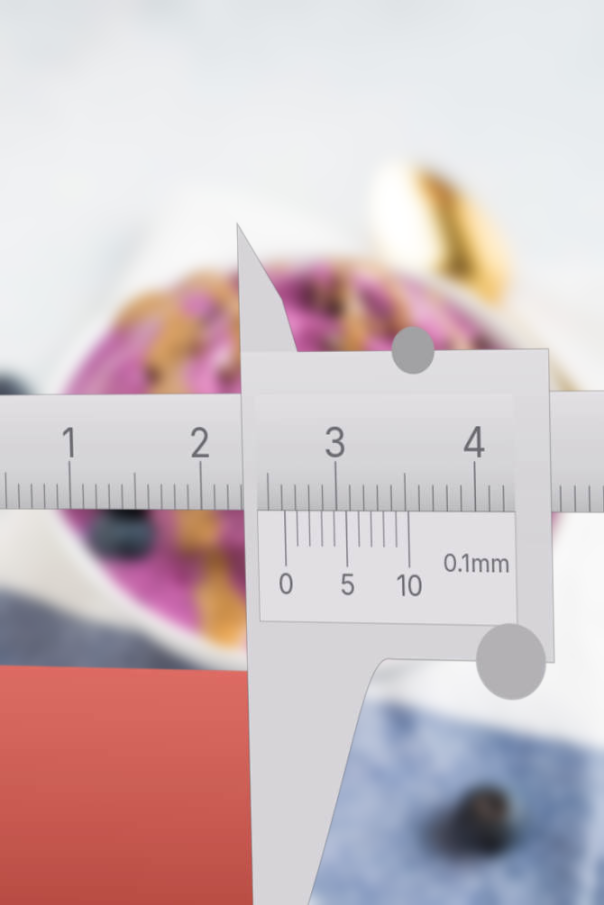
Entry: value=26.2 unit=mm
